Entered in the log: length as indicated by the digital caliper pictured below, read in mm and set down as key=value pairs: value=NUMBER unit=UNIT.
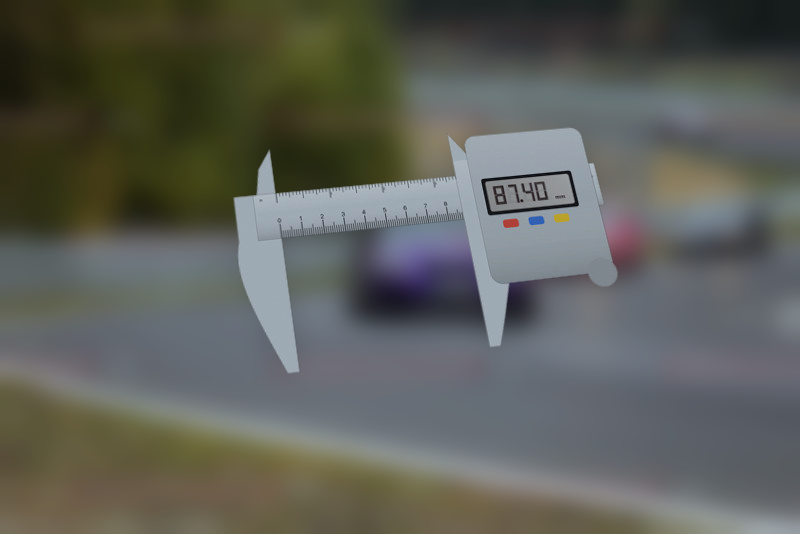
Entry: value=87.40 unit=mm
